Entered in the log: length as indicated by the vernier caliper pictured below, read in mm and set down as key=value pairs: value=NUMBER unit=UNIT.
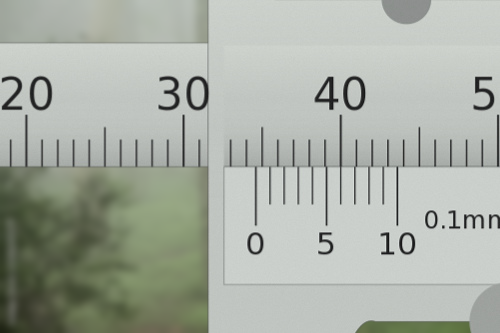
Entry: value=34.6 unit=mm
